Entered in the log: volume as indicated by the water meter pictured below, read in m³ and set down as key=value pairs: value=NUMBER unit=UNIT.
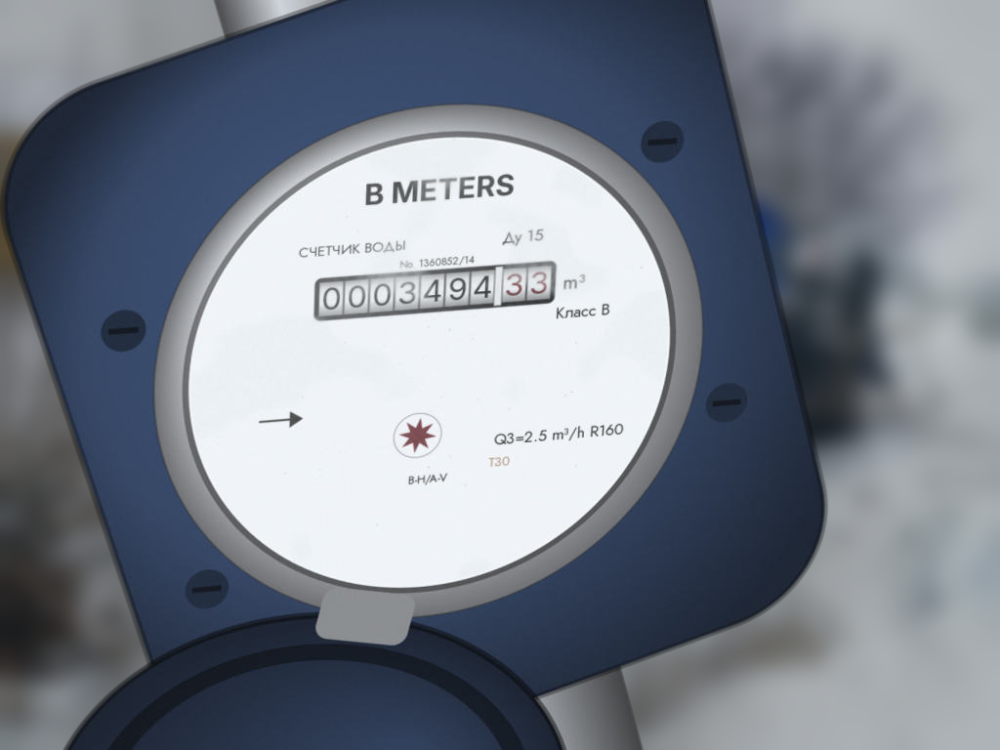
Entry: value=3494.33 unit=m³
